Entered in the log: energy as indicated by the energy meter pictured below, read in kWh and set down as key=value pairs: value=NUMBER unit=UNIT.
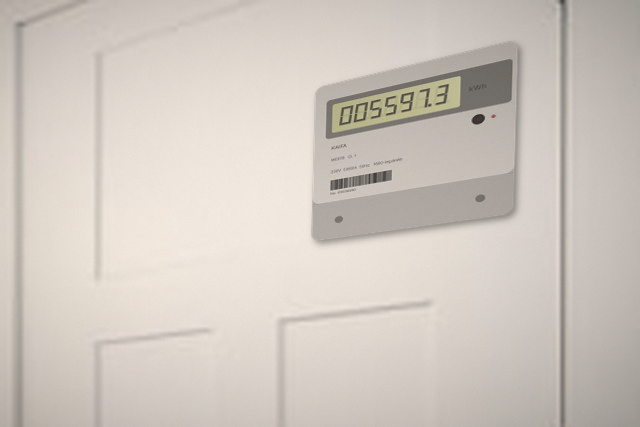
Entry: value=5597.3 unit=kWh
